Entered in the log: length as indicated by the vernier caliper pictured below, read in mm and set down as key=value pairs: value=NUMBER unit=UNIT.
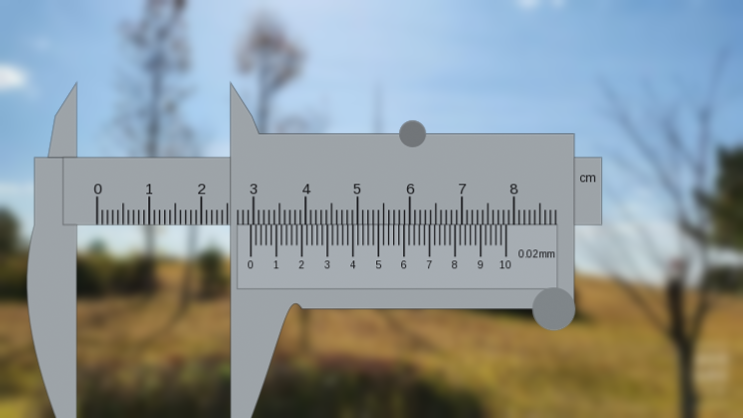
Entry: value=29.5 unit=mm
